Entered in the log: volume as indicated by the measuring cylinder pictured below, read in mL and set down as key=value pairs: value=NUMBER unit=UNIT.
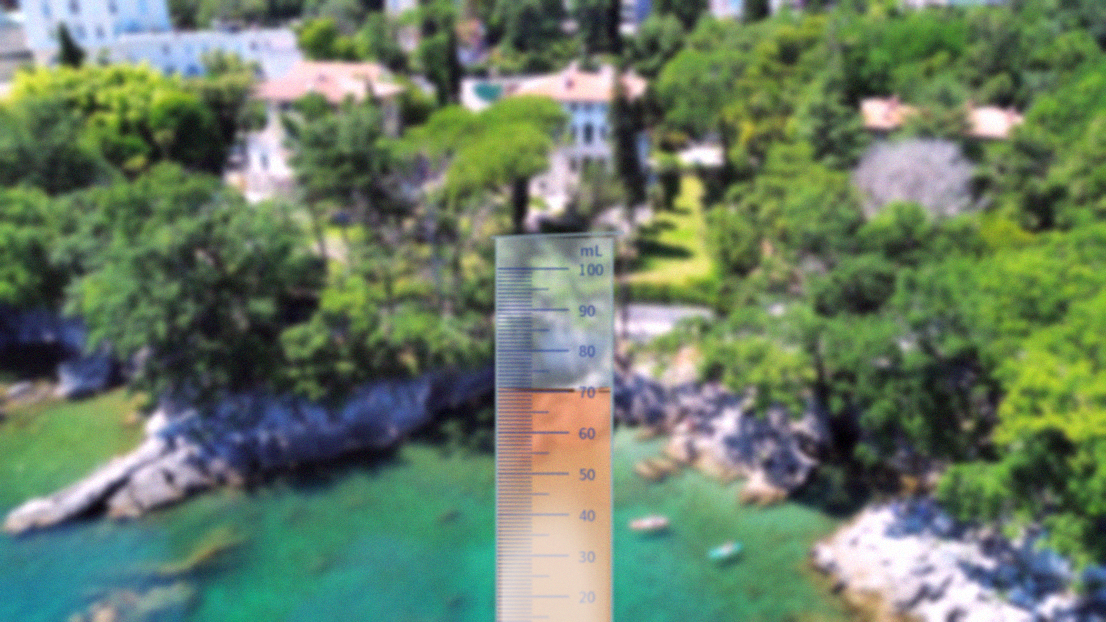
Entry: value=70 unit=mL
